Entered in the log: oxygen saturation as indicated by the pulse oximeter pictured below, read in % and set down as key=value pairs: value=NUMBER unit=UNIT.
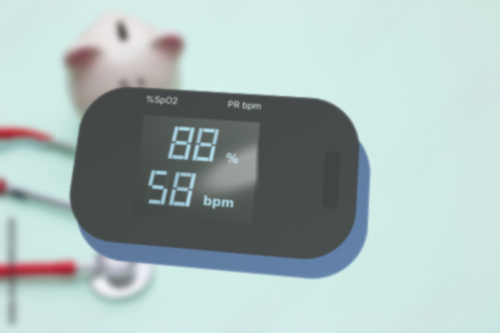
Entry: value=88 unit=%
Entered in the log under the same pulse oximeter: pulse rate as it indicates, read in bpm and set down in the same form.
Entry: value=58 unit=bpm
